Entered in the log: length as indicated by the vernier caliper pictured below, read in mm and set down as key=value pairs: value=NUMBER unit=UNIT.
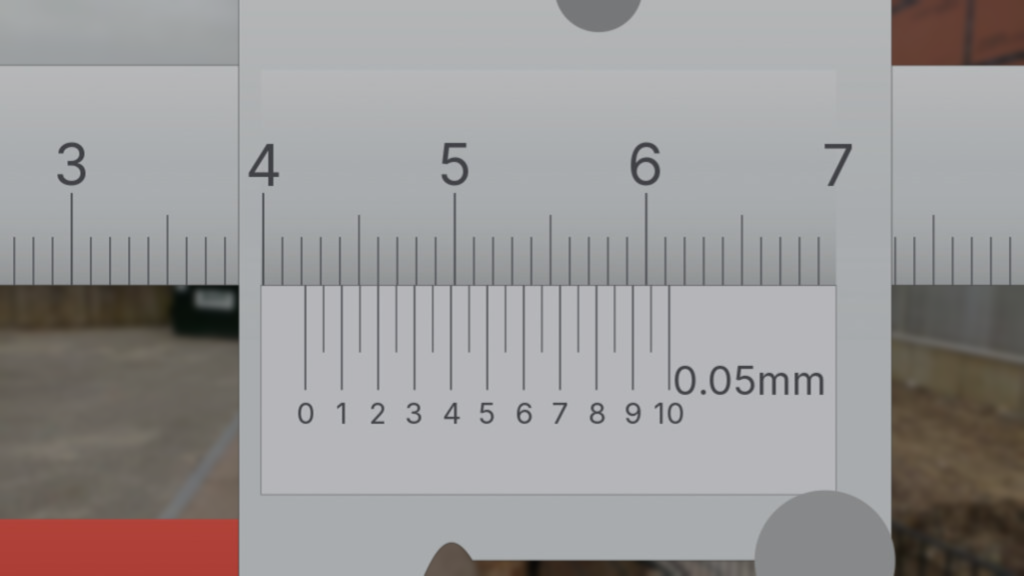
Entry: value=42.2 unit=mm
